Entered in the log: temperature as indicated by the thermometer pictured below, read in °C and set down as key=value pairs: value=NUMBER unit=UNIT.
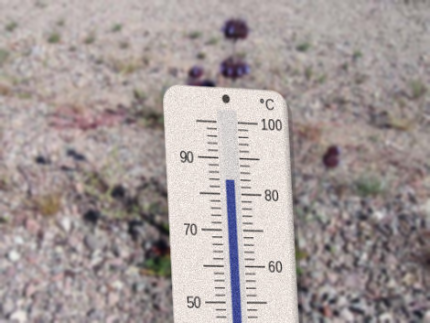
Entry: value=84 unit=°C
